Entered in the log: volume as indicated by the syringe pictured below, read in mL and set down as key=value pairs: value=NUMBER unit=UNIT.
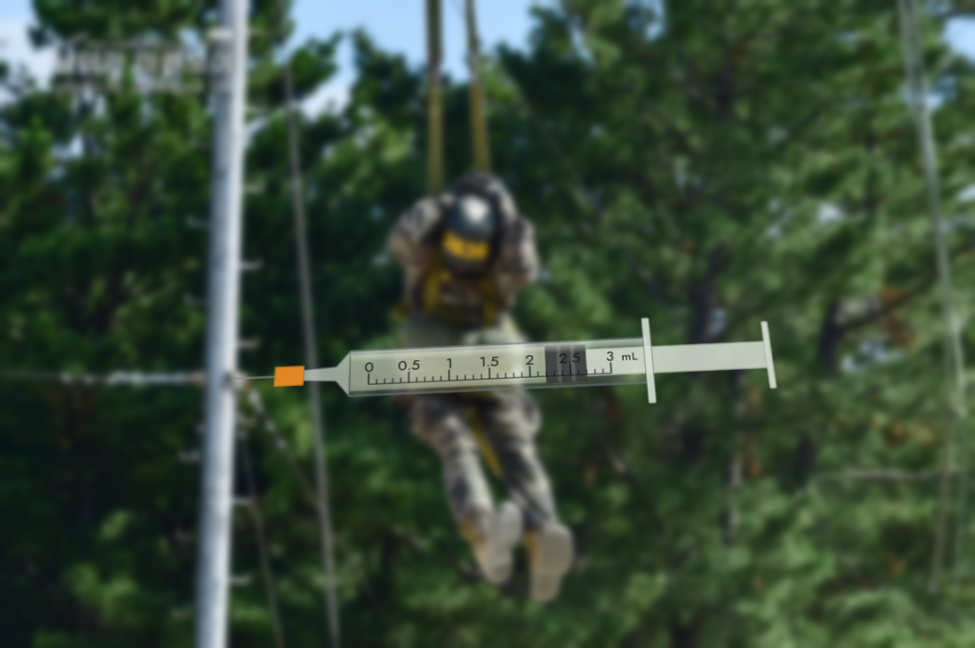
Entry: value=2.2 unit=mL
